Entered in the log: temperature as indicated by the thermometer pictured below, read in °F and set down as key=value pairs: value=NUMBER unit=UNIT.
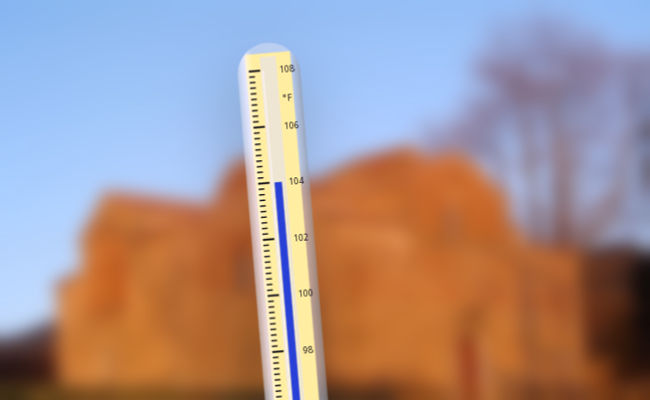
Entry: value=104 unit=°F
